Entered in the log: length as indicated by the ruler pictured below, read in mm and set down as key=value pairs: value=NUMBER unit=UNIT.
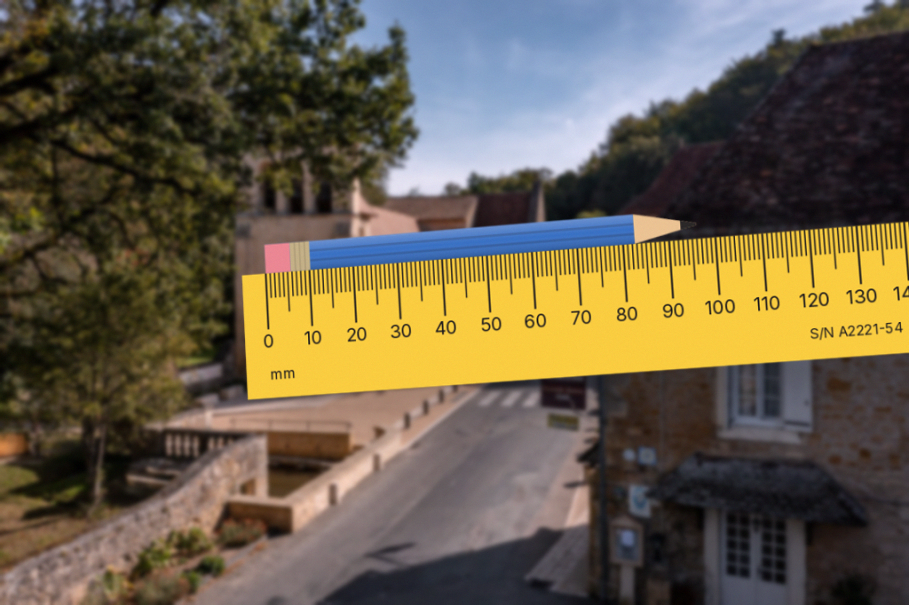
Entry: value=96 unit=mm
